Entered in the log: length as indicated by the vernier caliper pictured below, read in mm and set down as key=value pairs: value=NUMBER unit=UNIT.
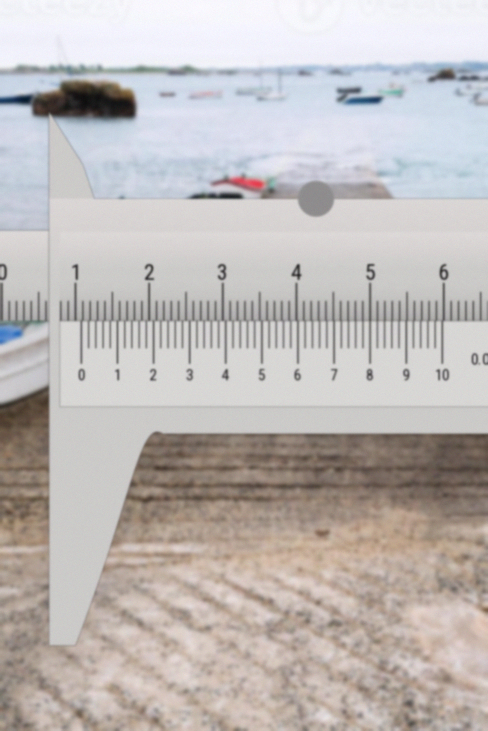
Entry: value=10.8 unit=mm
